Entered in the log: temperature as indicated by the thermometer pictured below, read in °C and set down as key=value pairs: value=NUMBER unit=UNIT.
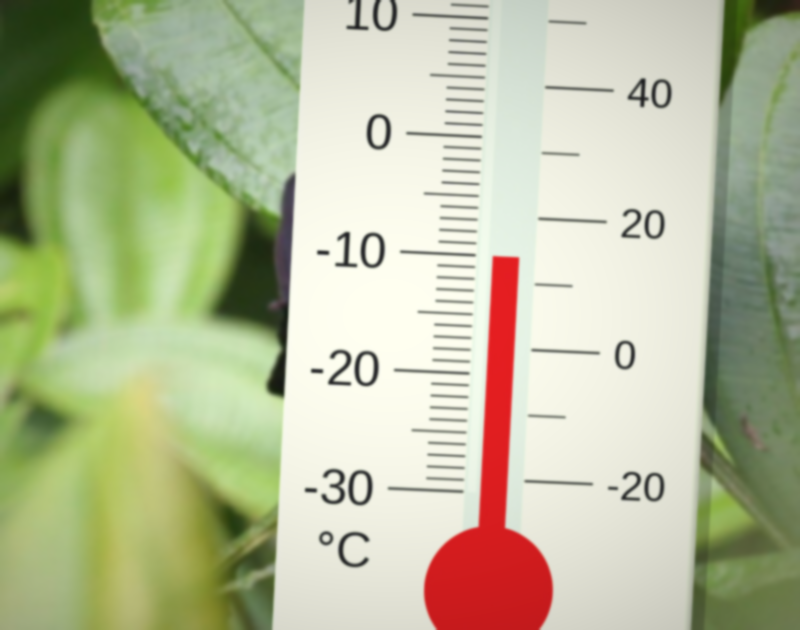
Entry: value=-10 unit=°C
